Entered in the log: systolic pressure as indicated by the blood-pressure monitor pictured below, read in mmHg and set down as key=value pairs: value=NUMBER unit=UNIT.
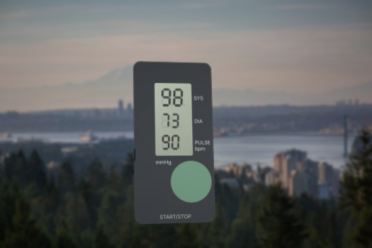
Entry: value=98 unit=mmHg
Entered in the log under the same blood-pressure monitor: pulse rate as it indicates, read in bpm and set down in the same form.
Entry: value=90 unit=bpm
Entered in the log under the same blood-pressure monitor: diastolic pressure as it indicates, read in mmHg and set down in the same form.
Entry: value=73 unit=mmHg
